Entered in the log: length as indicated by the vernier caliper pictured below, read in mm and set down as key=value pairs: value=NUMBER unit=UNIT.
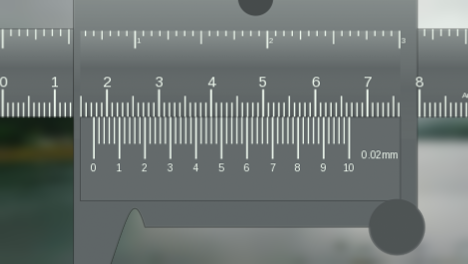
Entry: value=17.5 unit=mm
